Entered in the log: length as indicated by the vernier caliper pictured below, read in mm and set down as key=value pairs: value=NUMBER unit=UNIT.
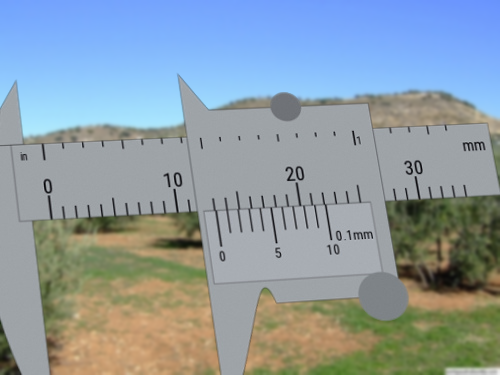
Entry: value=13.1 unit=mm
